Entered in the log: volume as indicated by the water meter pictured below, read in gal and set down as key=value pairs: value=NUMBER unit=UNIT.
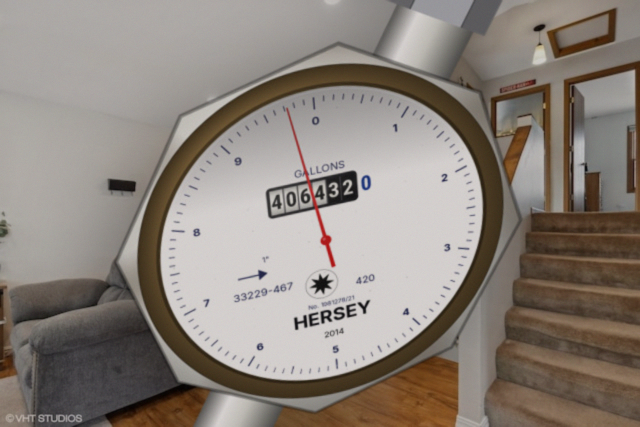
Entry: value=4064319.7 unit=gal
